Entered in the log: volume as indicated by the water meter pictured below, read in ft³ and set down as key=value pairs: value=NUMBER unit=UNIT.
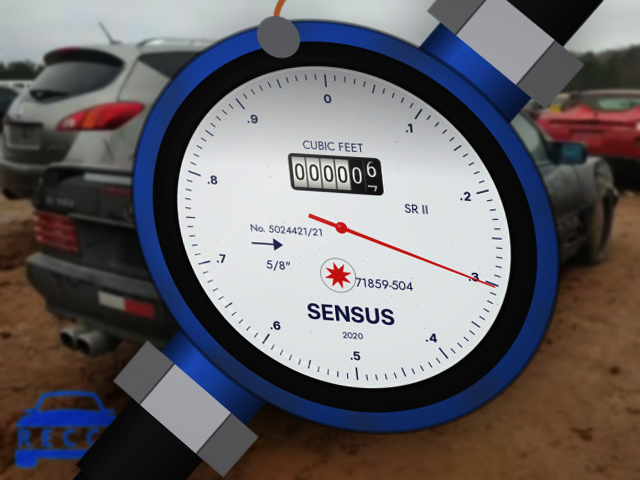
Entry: value=6.30 unit=ft³
